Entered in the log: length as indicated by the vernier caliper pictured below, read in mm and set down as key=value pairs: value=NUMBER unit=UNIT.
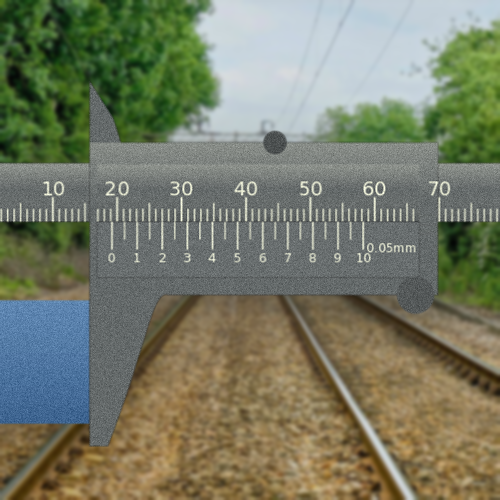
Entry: value=19.2 unit=mm
